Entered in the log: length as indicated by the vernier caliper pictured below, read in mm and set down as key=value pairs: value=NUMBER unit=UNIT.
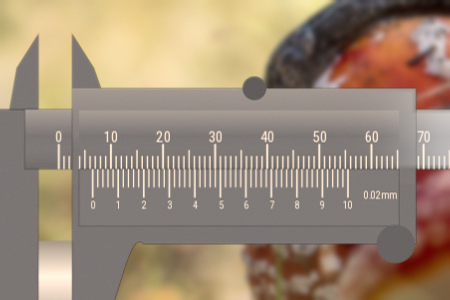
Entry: value=6.5 unit=mm
